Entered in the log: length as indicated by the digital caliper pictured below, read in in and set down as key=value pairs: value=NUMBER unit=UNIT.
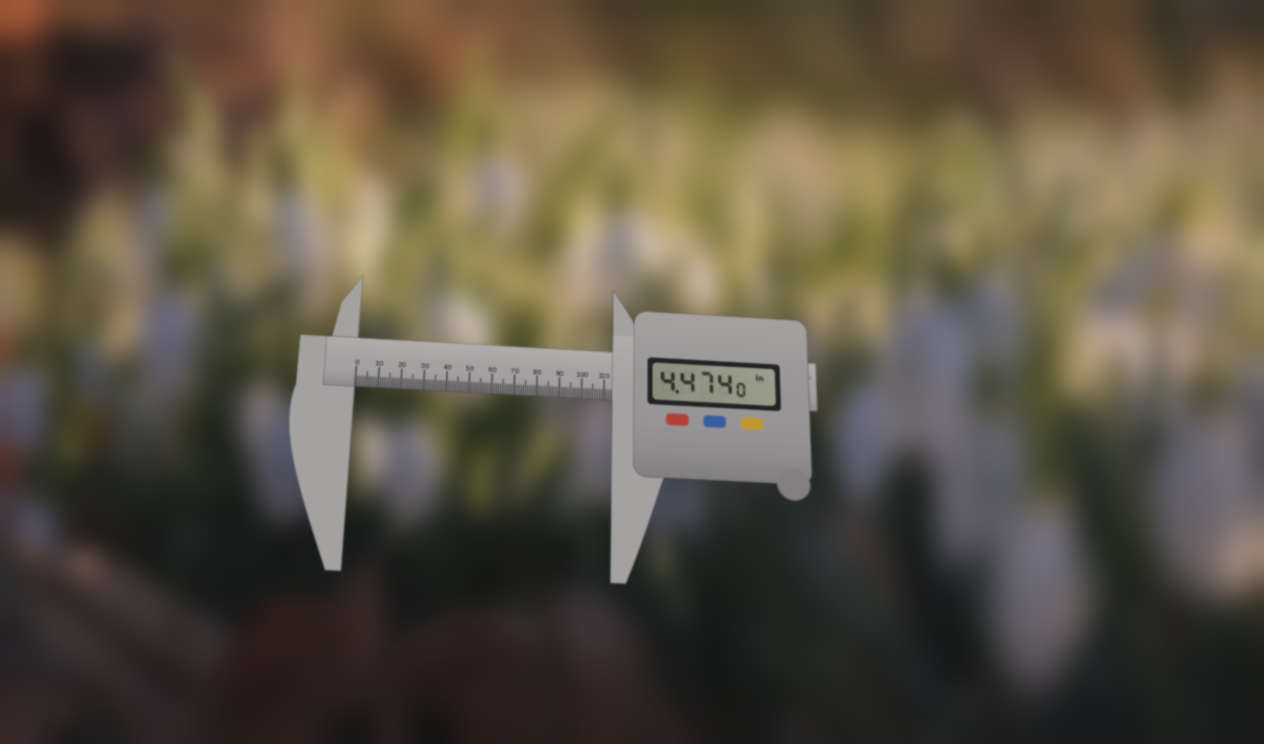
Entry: value=4.4740 unit=in
